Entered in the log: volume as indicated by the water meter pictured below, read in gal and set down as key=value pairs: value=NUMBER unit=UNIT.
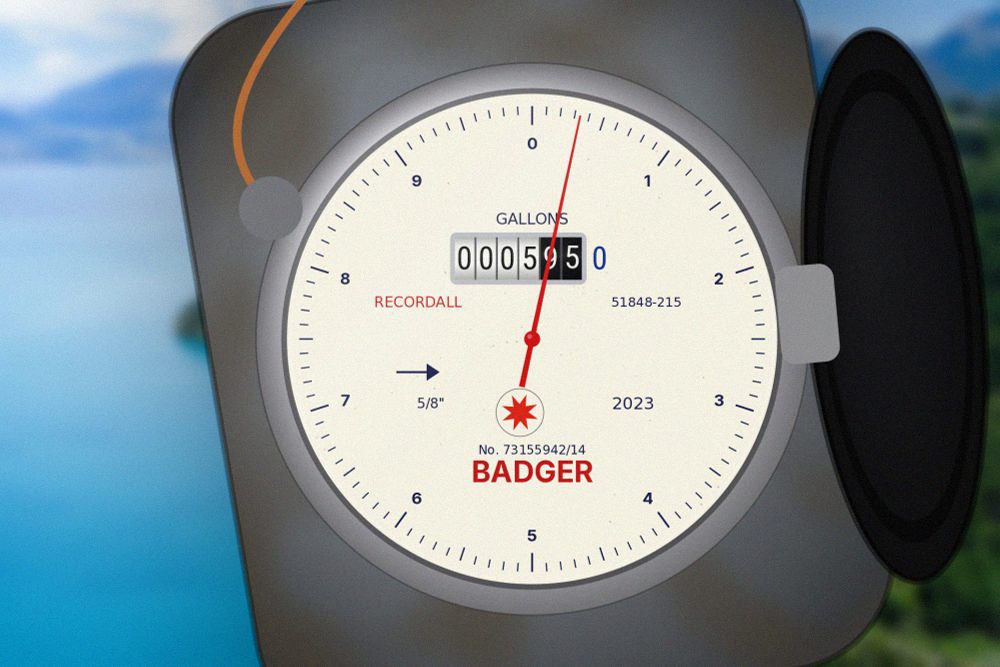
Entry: value=5950.3 unit=gal
